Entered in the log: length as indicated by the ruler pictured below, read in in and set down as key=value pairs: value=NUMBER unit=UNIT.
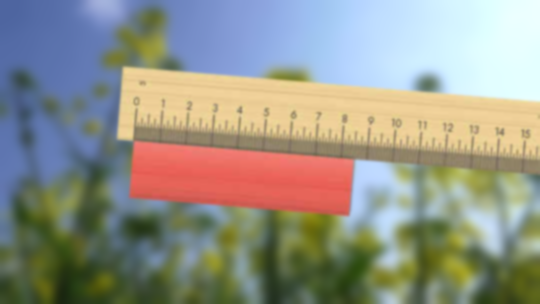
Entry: value=8.5 unit=in
